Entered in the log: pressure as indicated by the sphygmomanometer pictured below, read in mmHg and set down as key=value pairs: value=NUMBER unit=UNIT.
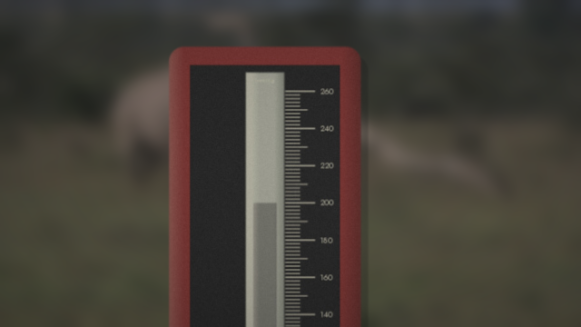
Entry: value=200 unit=mmHg
